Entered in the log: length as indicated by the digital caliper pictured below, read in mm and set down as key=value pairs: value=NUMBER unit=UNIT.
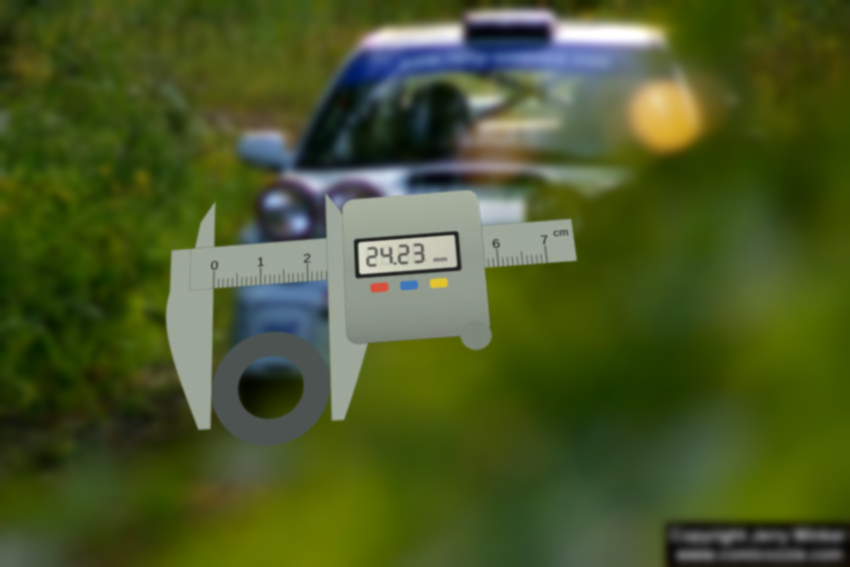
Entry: value=24.23 unit=mm
